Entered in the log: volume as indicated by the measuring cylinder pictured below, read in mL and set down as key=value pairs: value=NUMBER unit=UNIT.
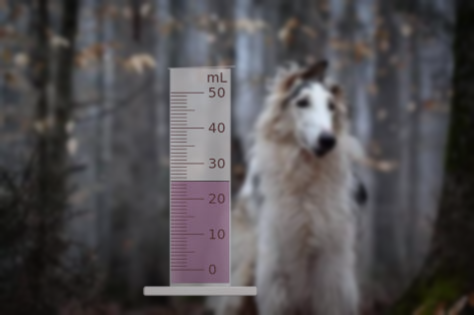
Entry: value=25 unit=mL
